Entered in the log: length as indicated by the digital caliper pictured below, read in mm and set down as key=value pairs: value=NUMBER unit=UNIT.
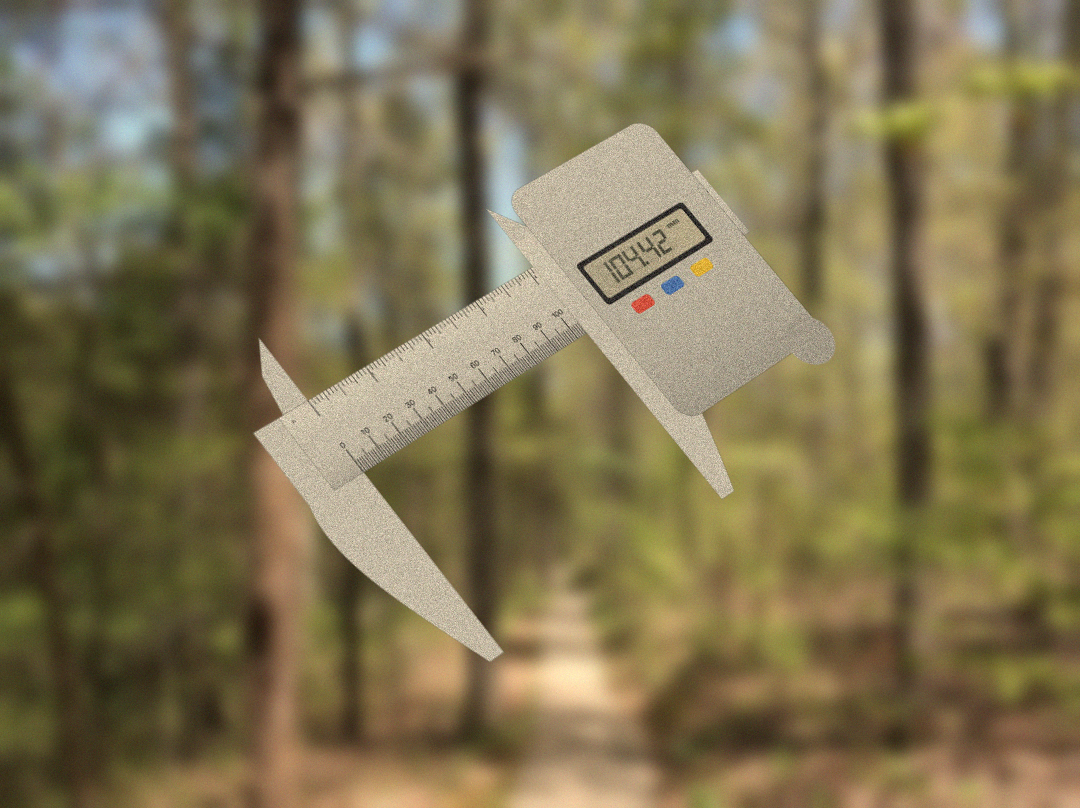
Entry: value=104.42 unit=mm
